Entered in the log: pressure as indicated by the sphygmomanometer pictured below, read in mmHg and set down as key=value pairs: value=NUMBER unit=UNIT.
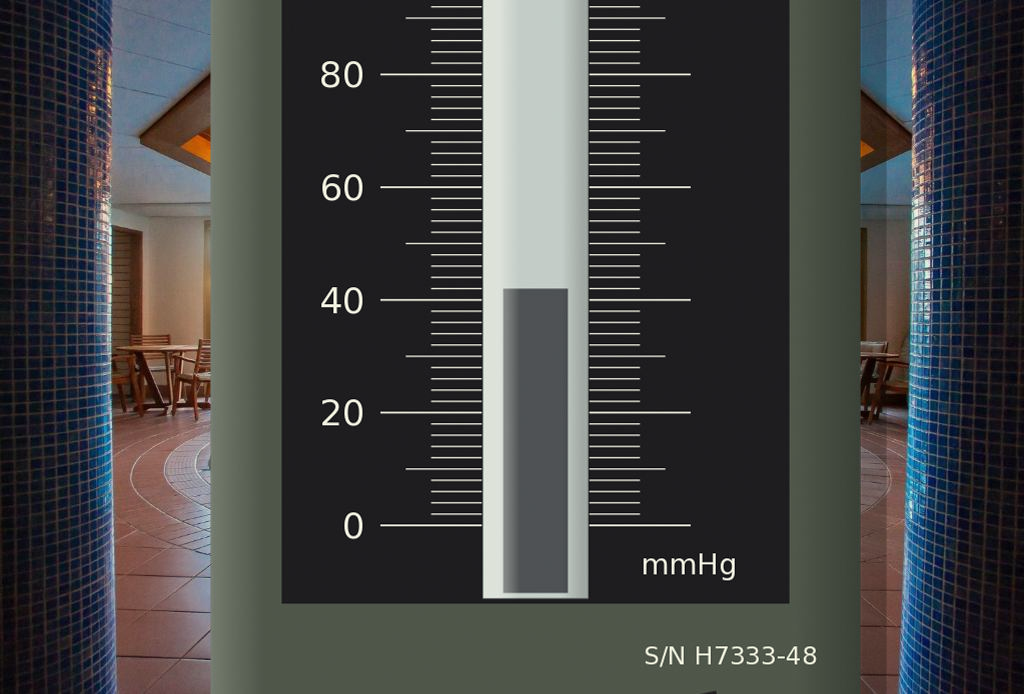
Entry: value=42 unit=mmHg
